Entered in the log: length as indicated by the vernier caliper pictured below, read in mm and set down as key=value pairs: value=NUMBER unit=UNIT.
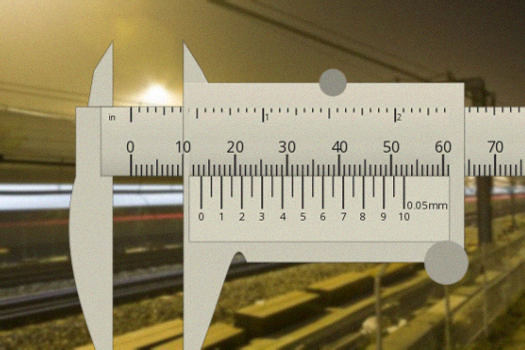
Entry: value=13.5 unit=mm
